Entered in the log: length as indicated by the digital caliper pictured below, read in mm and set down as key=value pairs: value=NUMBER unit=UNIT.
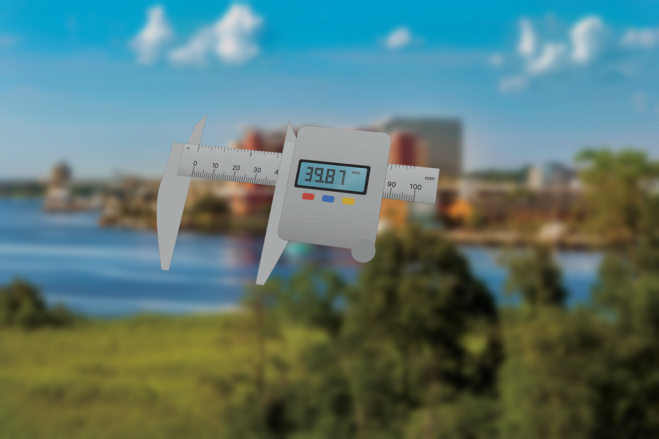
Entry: value=39.87 unit=mm
